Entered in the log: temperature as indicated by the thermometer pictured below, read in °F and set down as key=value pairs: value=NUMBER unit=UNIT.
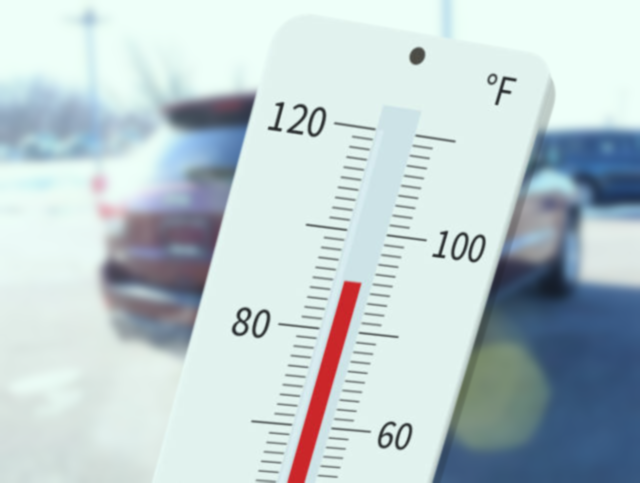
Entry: value=90 unit=°F
